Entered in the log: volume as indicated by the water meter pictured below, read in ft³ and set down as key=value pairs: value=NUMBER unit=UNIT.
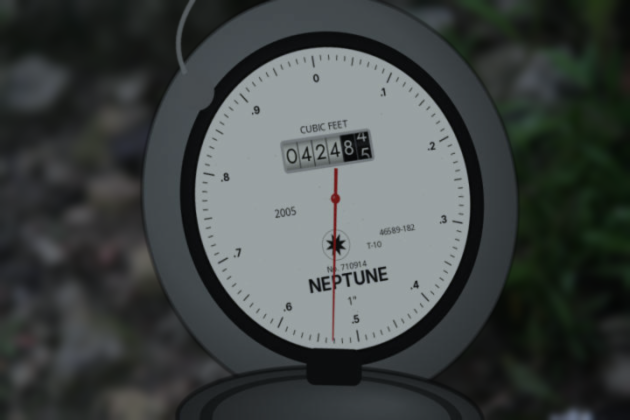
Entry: value=42484.53 unit=ft³
